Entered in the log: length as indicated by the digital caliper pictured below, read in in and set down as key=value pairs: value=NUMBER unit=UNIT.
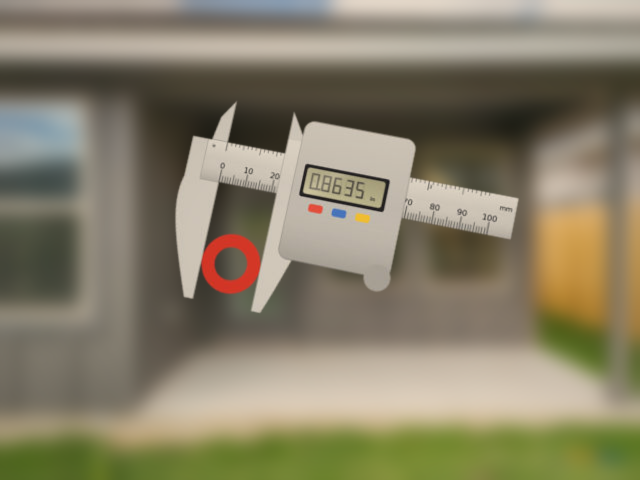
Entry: value=0.8635 unit=in
